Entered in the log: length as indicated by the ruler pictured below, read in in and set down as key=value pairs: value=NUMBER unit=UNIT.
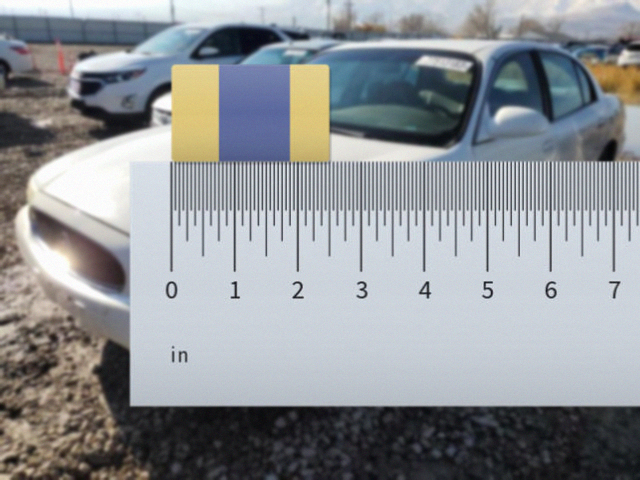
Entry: value=2.5 unit=in
